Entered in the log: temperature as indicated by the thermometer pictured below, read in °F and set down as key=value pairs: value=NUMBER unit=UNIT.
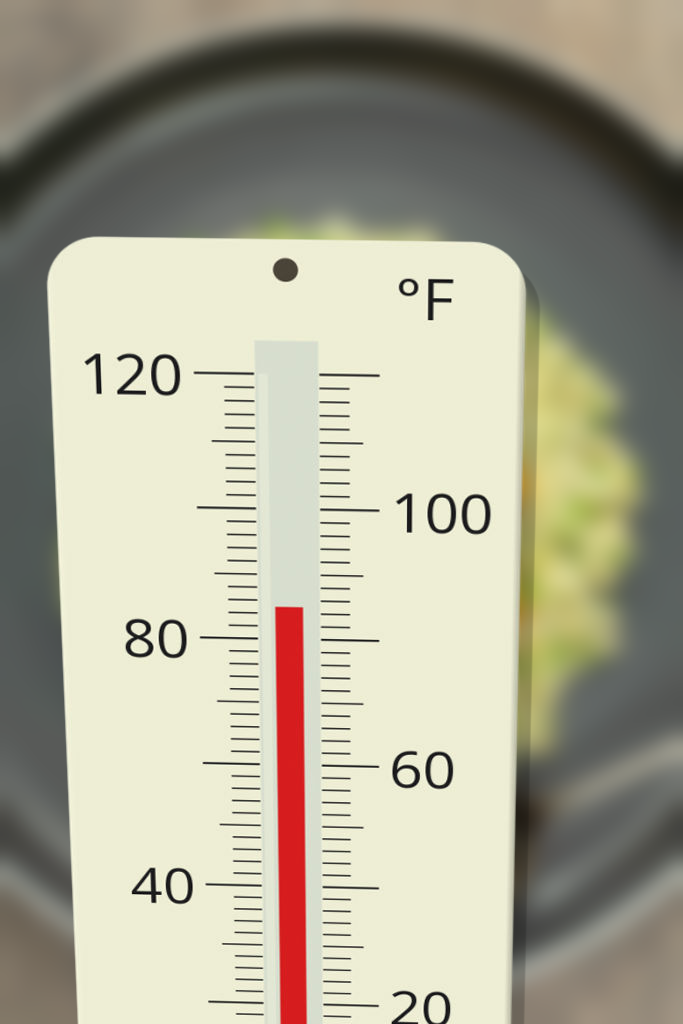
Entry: value=85 unit=°F
